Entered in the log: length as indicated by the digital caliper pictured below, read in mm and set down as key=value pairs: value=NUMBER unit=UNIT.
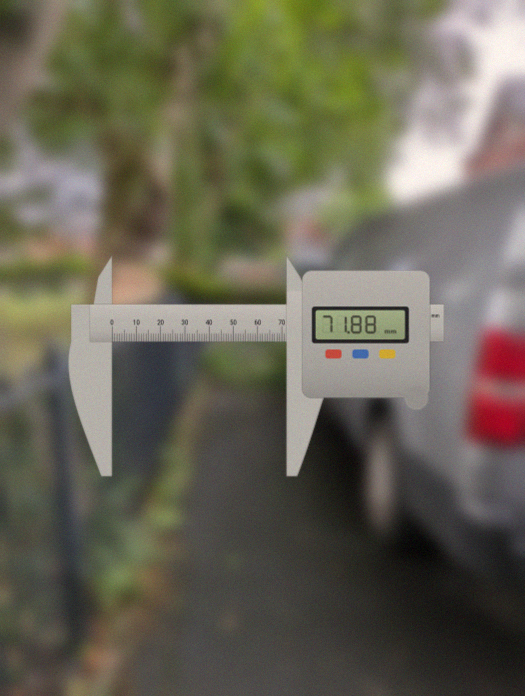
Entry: value=71.88 unit=mm
